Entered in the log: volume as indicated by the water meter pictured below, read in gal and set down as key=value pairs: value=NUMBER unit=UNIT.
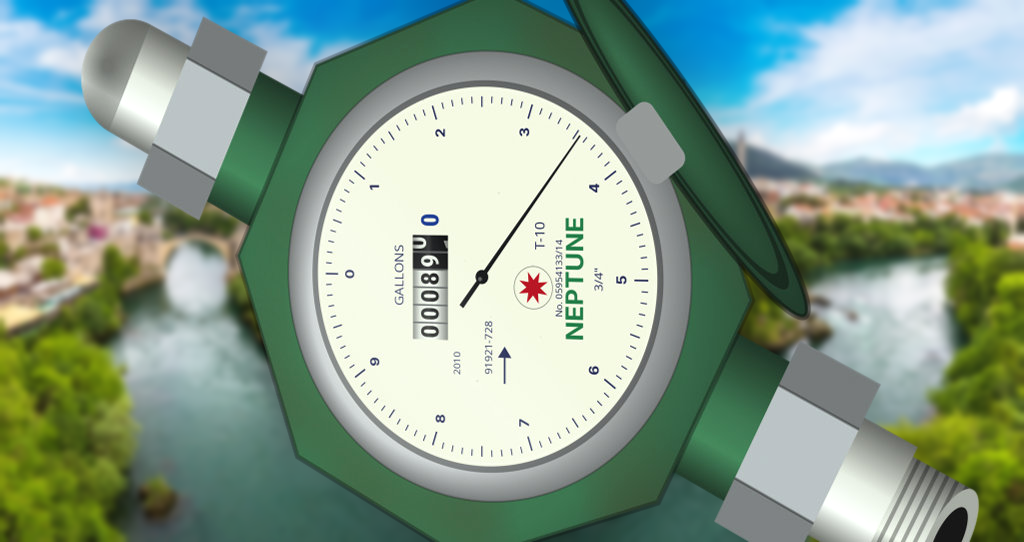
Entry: value=8903.5 unit=gal
